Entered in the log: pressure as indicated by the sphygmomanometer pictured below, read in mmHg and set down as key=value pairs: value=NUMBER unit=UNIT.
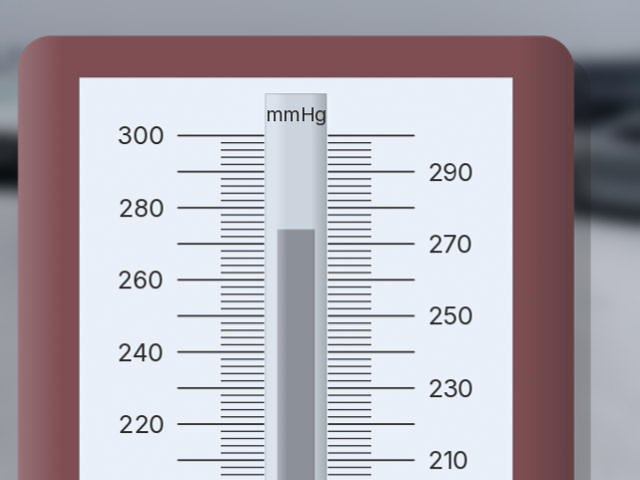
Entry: value=274 unit=mmHg
